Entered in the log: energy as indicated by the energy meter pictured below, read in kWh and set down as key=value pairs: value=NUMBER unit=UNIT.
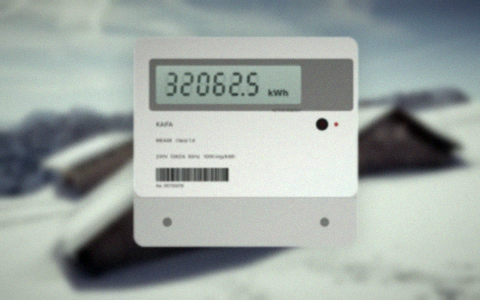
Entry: value=32062.5 unit=kWh
